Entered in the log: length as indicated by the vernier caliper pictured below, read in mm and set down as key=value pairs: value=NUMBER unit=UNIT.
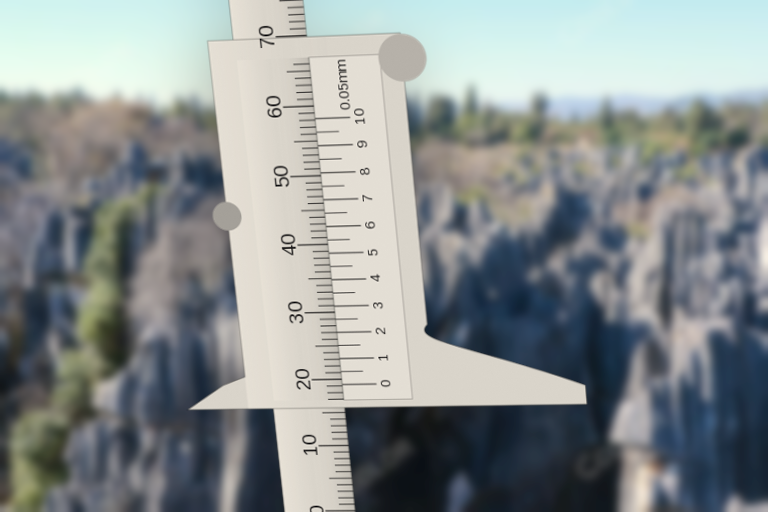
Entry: value=19.2 unit=mm
